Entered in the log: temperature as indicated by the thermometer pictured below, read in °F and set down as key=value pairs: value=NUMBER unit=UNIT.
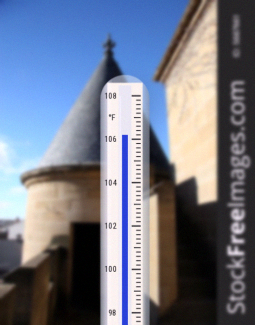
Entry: value=106.2 unit=°F
